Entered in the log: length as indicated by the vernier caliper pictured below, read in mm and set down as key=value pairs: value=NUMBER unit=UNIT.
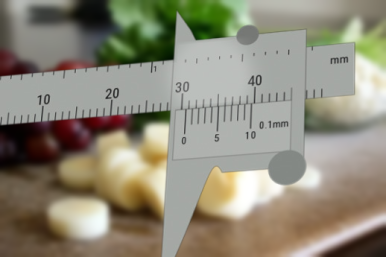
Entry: value=30.6 unit=mm
